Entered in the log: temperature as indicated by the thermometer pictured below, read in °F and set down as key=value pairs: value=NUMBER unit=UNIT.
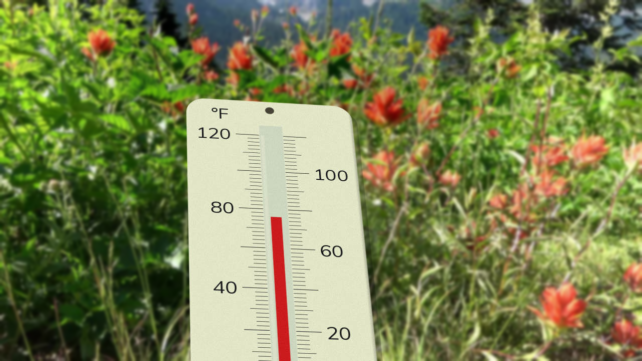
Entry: value=76 unit=°F
